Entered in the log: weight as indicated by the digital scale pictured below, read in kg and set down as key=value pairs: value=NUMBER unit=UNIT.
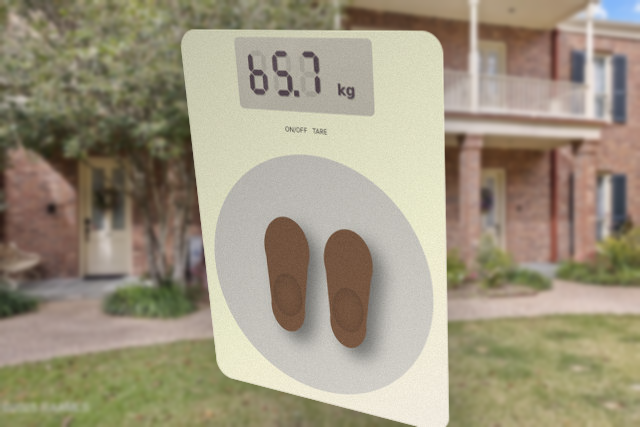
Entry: value=65.7 unit=kg
